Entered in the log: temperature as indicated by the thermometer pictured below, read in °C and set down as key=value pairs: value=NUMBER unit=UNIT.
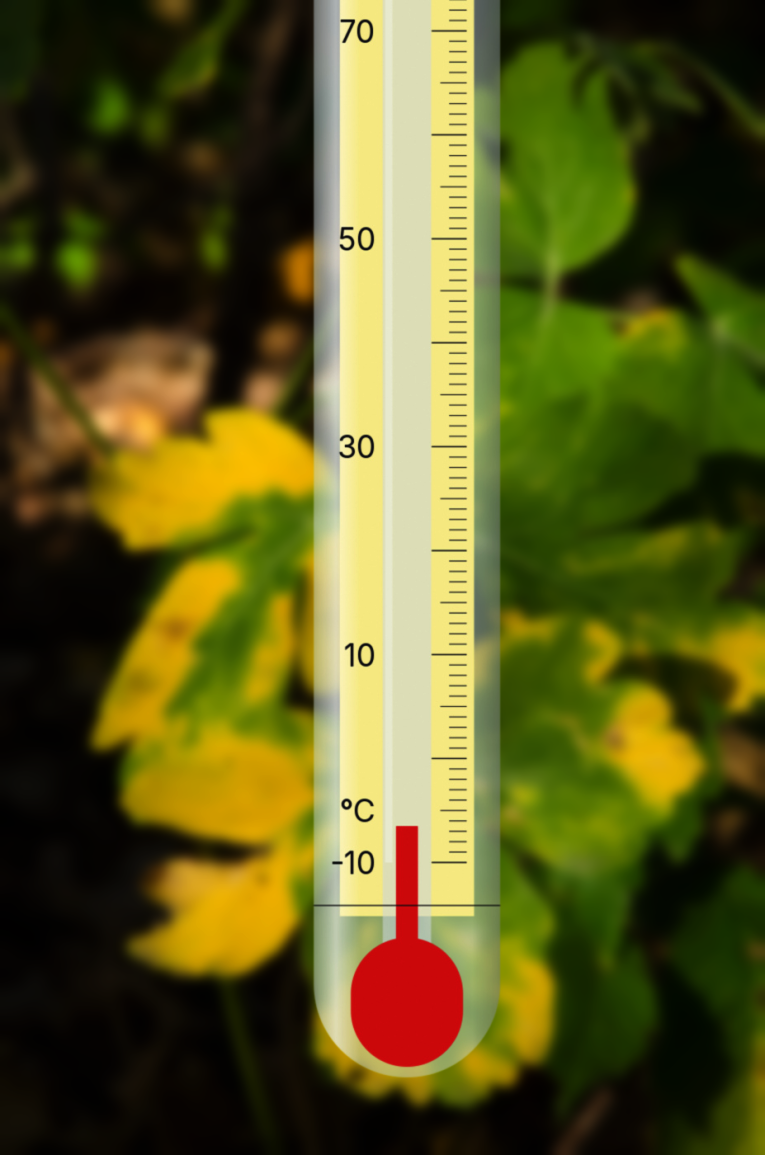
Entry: value=-6.5 unit=°C
